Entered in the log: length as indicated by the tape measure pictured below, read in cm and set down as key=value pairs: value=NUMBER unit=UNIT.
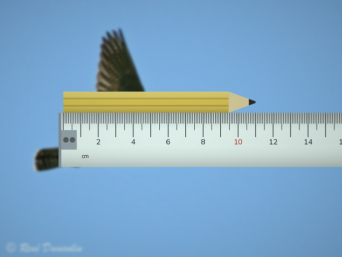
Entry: value=11 unit=cm
